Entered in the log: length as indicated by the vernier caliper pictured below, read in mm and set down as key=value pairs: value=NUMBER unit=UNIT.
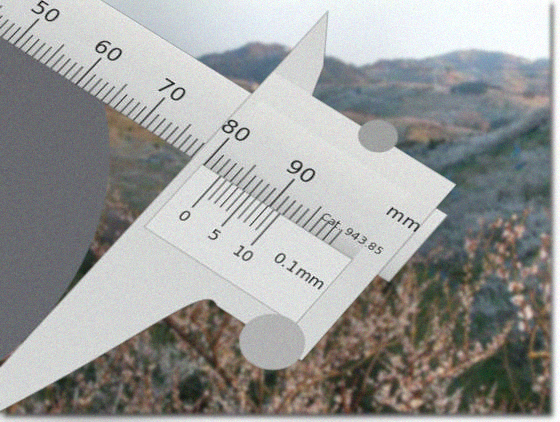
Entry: value=82.6 unit=mm
